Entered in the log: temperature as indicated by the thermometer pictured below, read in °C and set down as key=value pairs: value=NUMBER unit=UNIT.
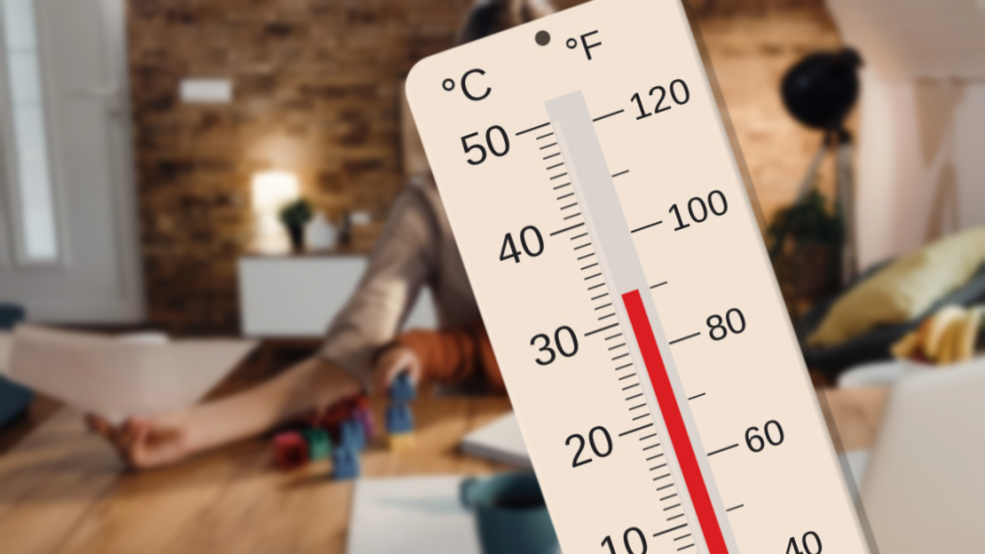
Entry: value=32.5 unit=°C
